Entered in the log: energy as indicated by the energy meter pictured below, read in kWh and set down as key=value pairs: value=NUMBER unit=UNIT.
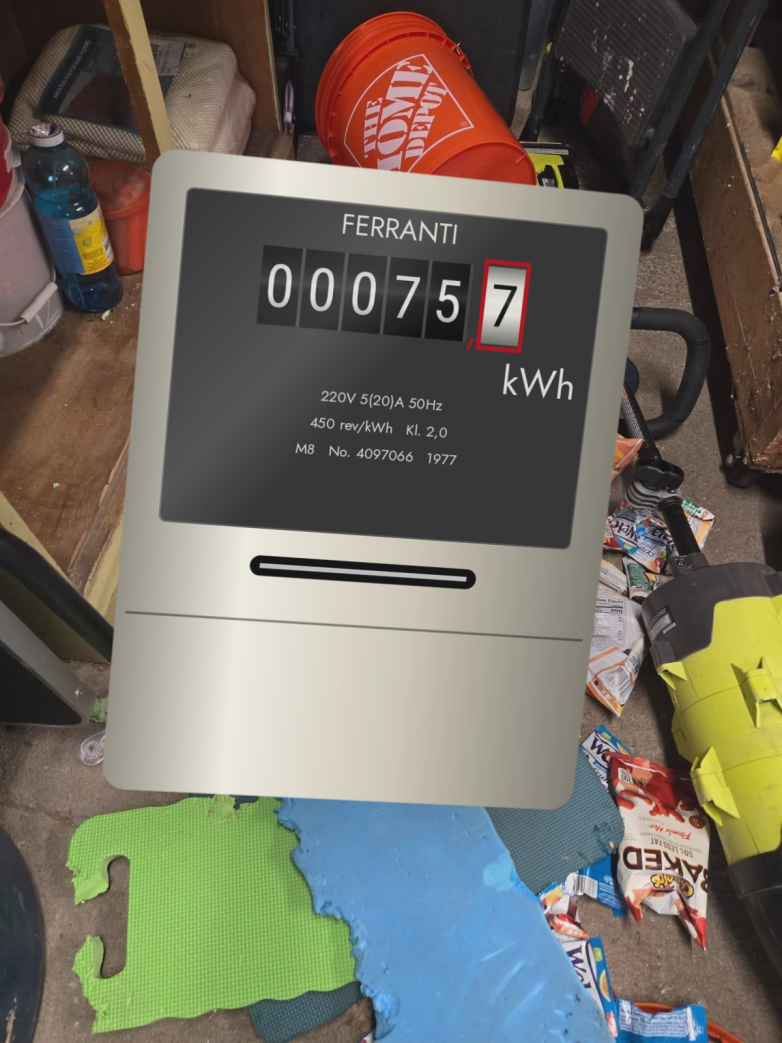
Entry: value=75.7 unit=kWh
